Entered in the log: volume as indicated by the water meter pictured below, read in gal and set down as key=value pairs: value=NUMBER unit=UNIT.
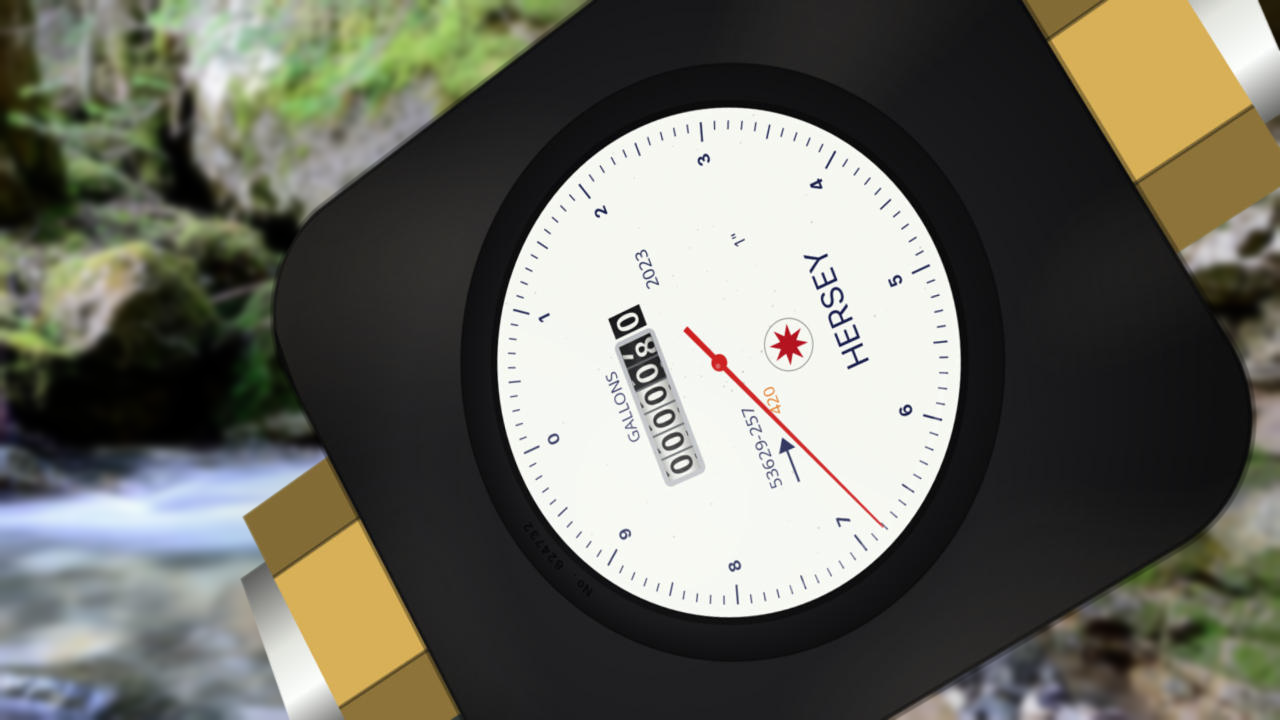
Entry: value=76.8 unit=gal
